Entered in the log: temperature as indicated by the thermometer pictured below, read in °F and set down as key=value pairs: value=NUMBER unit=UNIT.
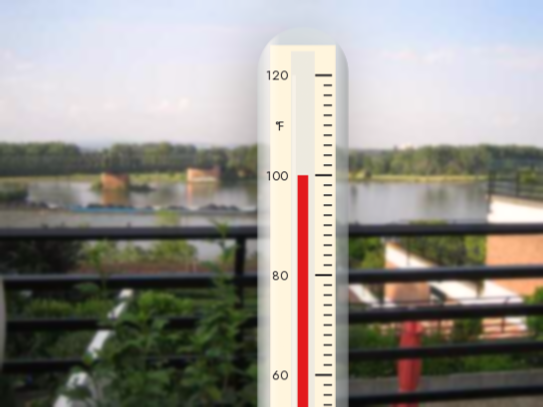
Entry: value=100 unit=°F
